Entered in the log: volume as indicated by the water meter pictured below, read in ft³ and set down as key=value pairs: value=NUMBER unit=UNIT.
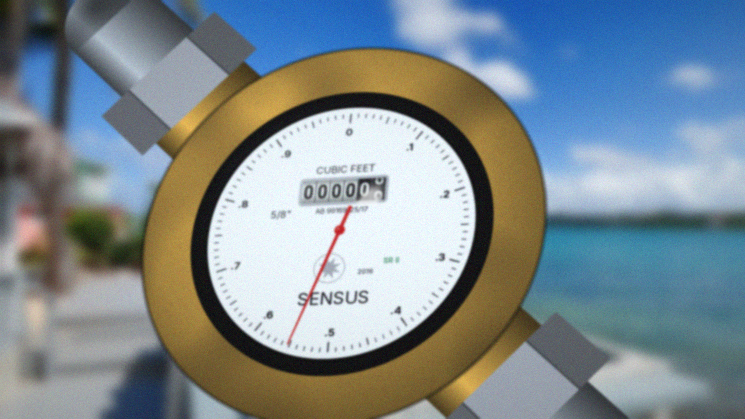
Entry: value=8.55 unit=ft³
